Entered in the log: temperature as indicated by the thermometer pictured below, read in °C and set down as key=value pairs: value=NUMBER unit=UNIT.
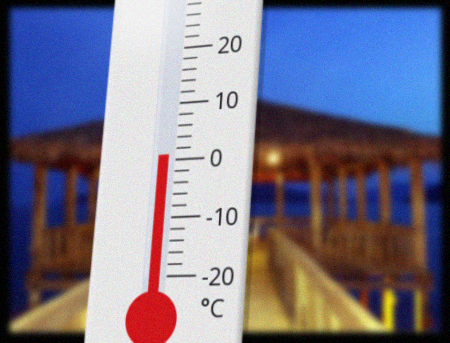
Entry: value=1 unit=°C
